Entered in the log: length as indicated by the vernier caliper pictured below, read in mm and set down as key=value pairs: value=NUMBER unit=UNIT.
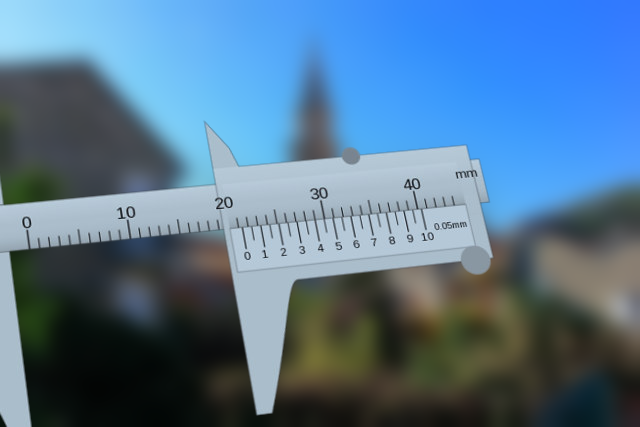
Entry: value=21.4 unit=mm
